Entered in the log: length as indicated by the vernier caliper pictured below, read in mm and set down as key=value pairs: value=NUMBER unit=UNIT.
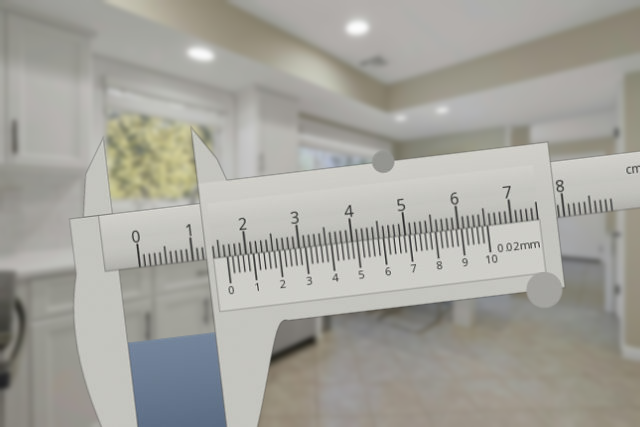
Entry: value=16.5 unit=mm
